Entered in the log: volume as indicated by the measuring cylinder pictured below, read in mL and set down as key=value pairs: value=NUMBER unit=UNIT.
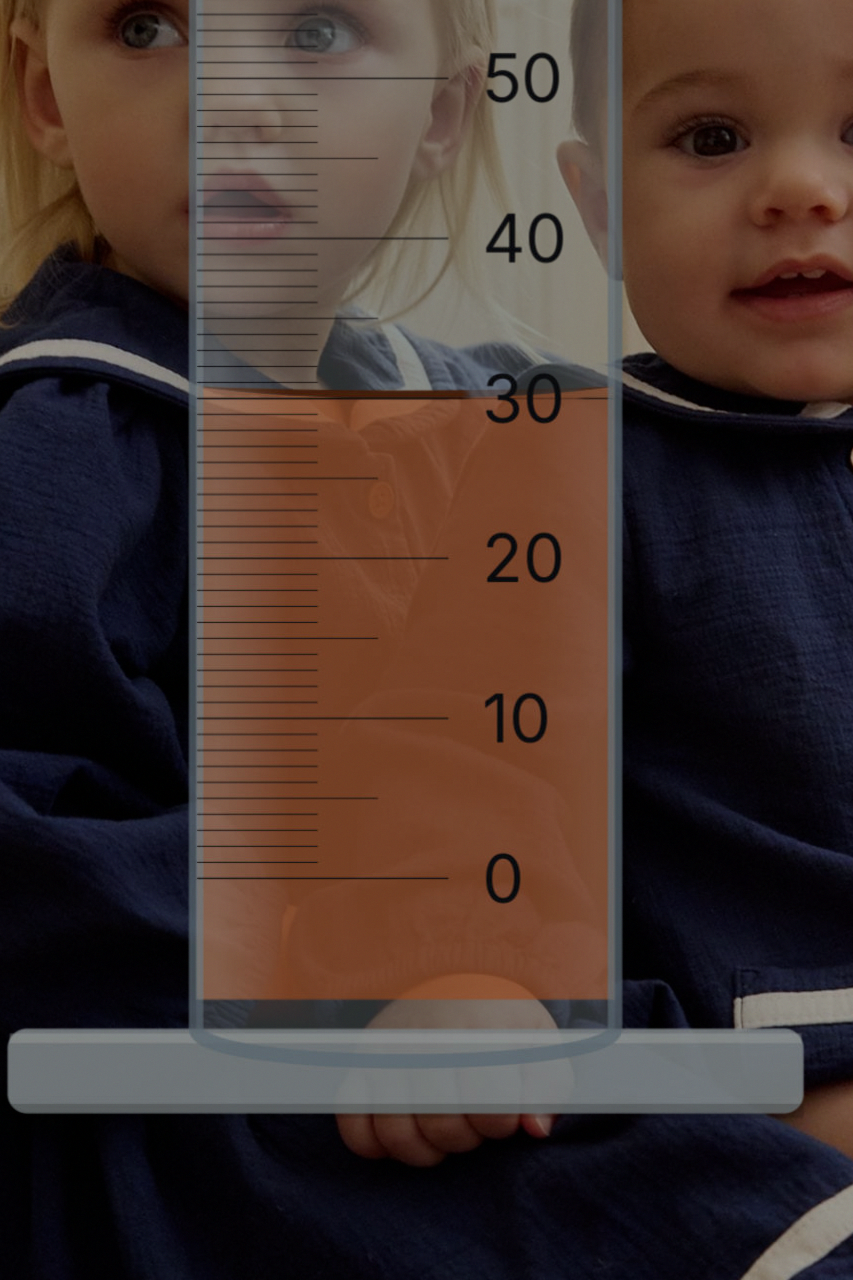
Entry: value=30 unit=mL
